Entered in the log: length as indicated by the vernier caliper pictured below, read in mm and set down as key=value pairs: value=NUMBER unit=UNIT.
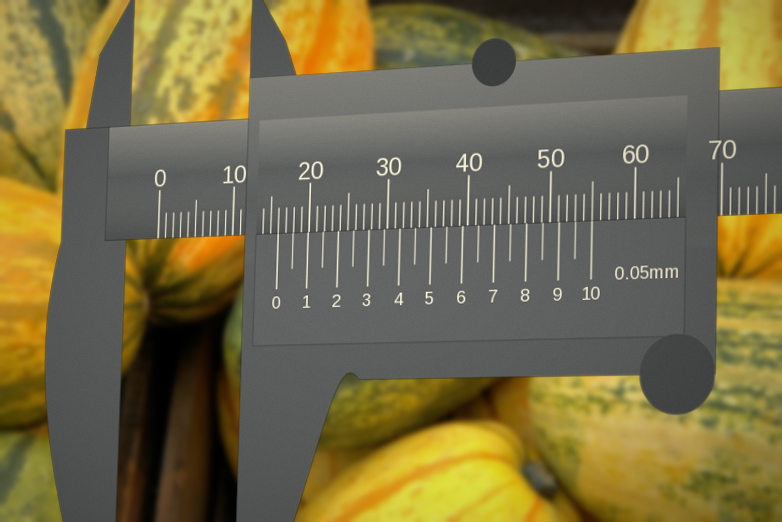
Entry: value=16.0 unit=mm
